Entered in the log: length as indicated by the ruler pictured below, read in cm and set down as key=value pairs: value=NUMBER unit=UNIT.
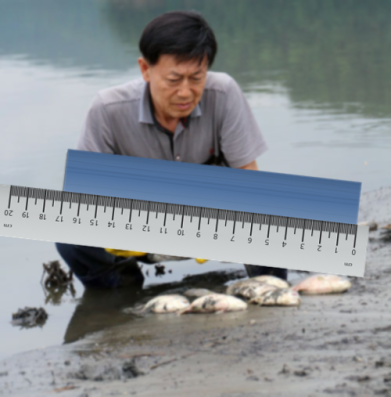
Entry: value=17 unit=cm
